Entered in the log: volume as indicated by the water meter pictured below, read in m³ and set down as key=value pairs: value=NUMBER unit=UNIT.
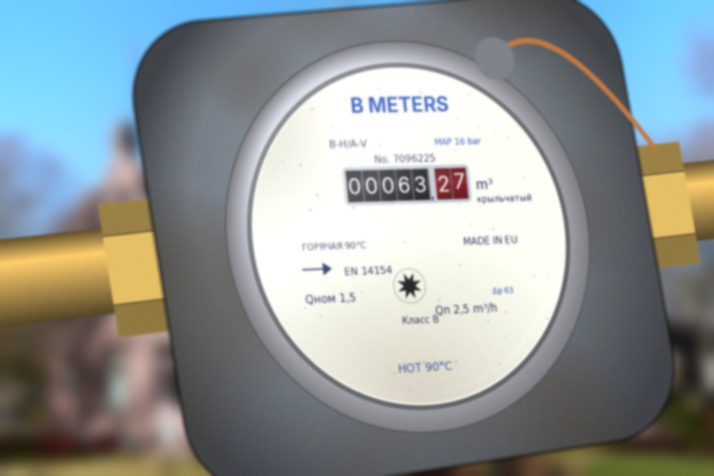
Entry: value=63.27 unit=m³
